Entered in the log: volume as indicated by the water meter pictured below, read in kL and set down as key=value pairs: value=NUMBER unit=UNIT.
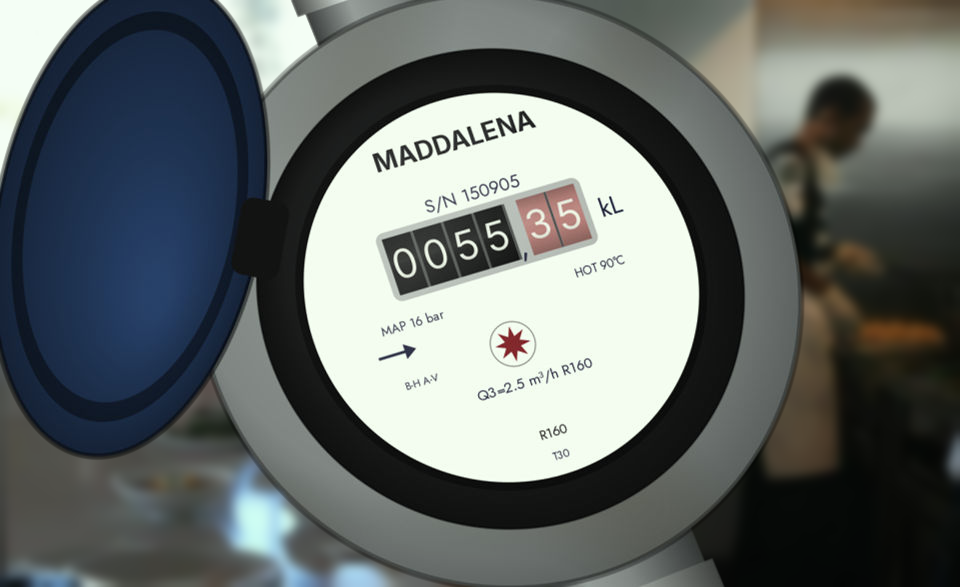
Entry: value=55.35 unit=kL
